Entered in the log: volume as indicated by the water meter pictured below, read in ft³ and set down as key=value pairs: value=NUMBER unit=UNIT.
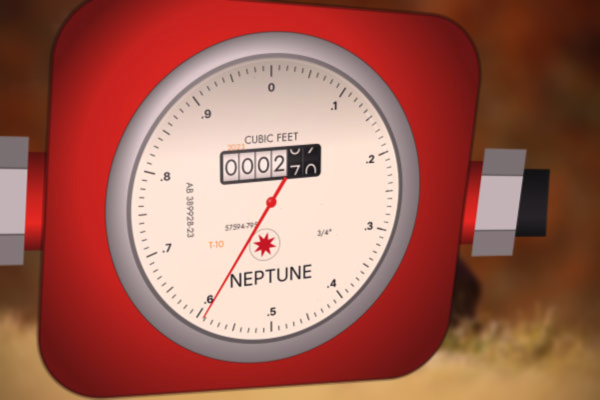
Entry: value=269.59 unit=ft³
